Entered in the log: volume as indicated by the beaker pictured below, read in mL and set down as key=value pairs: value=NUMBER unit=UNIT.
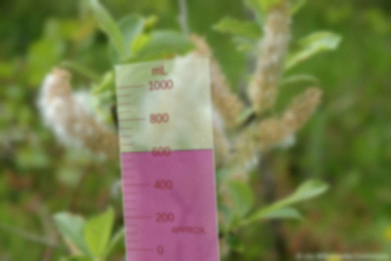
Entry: value=600 unit=mL
